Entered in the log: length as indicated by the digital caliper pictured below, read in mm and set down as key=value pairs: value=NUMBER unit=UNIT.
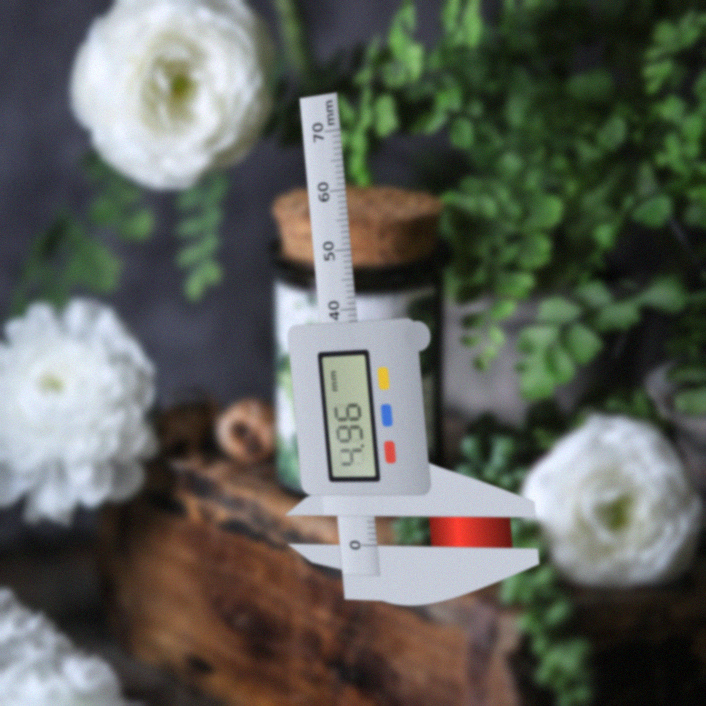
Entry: value=4.96 unit=mm
